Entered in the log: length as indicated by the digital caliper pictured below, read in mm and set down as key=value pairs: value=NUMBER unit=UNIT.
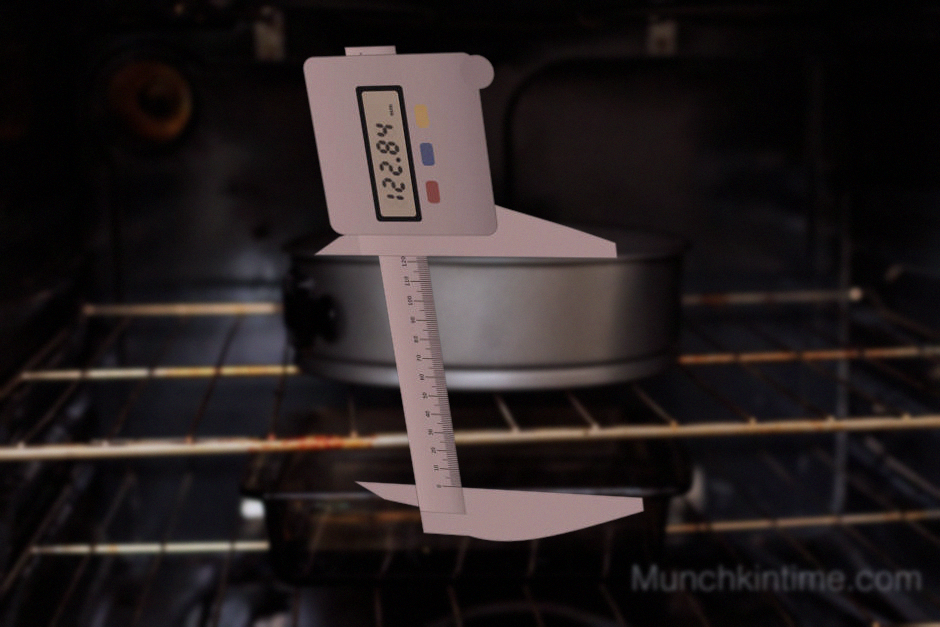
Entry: value=122.84 unit=mm
